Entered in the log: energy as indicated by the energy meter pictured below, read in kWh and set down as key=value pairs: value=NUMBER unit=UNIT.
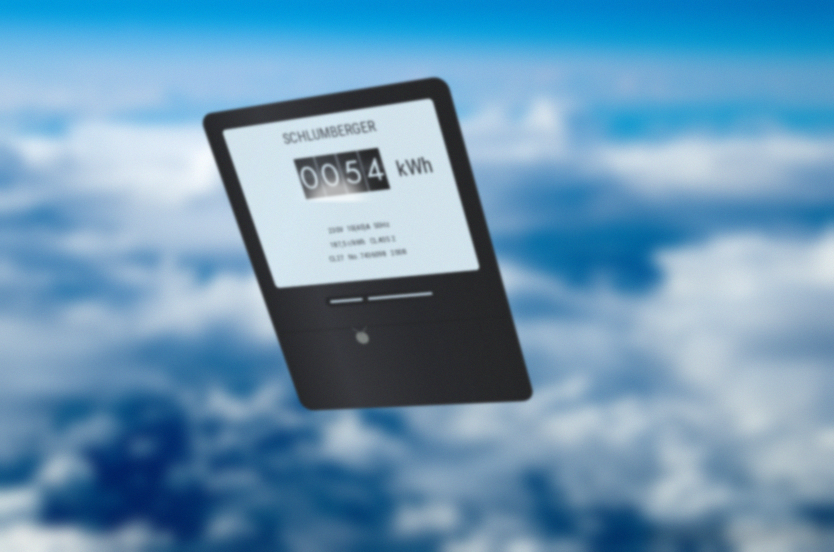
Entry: value=54 unit=kWh
